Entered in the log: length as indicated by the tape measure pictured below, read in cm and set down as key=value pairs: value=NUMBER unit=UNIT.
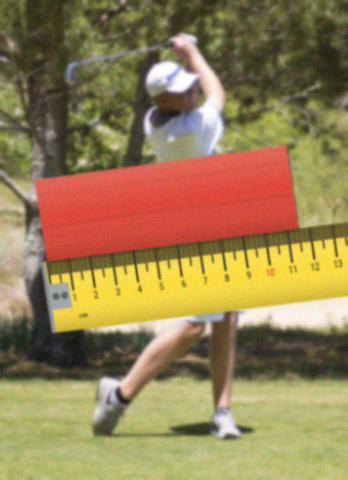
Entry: value=11.5 unit=cm
